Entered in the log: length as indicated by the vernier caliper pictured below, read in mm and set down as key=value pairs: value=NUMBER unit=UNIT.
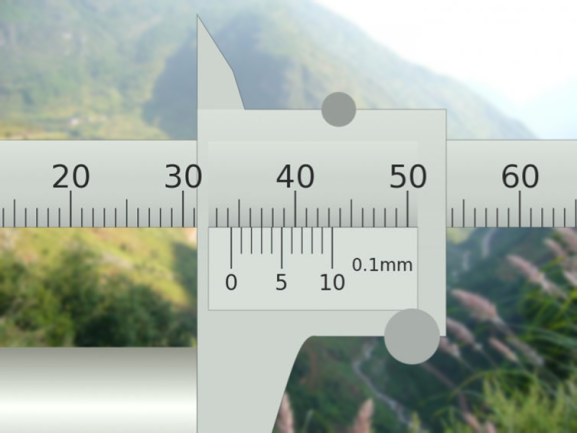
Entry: value=34.3 unit=mm
